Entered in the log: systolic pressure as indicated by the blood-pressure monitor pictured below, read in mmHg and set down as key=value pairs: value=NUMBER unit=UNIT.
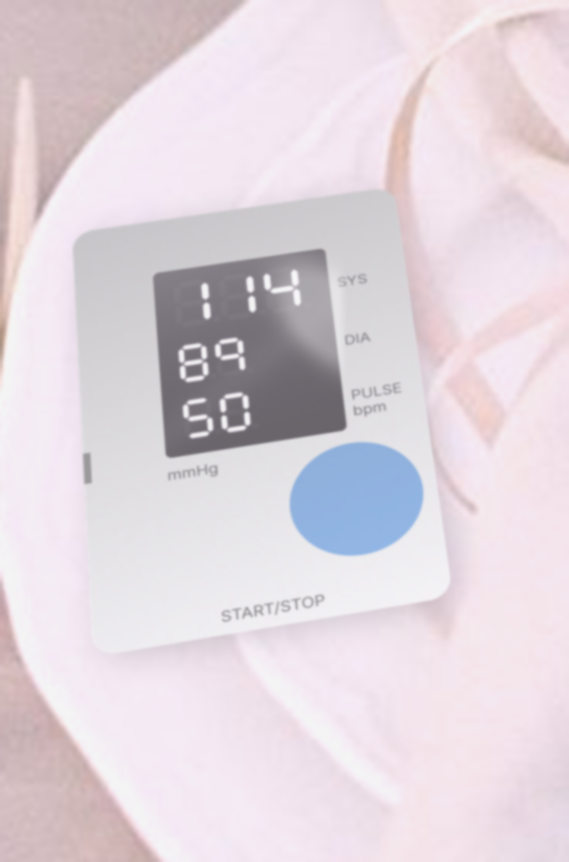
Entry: value=114 unit=mmHg
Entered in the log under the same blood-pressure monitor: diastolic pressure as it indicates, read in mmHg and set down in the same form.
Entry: value=89 unit=mmHg
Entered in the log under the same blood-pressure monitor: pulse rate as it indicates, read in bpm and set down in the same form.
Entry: value=50 unit=bpm
